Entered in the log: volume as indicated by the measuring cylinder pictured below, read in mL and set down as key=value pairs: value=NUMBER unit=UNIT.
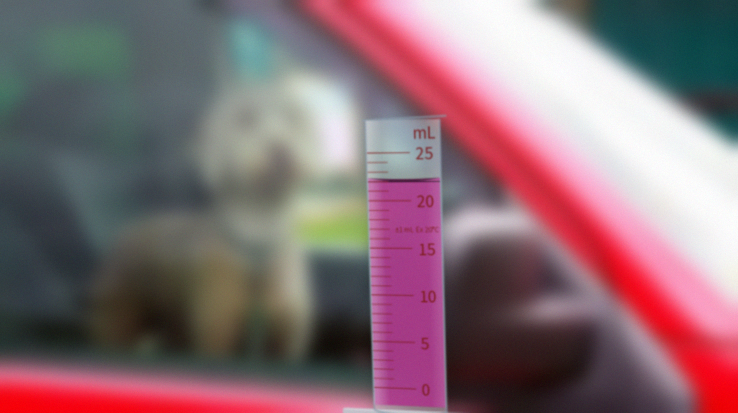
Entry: value=22 unit=mL
